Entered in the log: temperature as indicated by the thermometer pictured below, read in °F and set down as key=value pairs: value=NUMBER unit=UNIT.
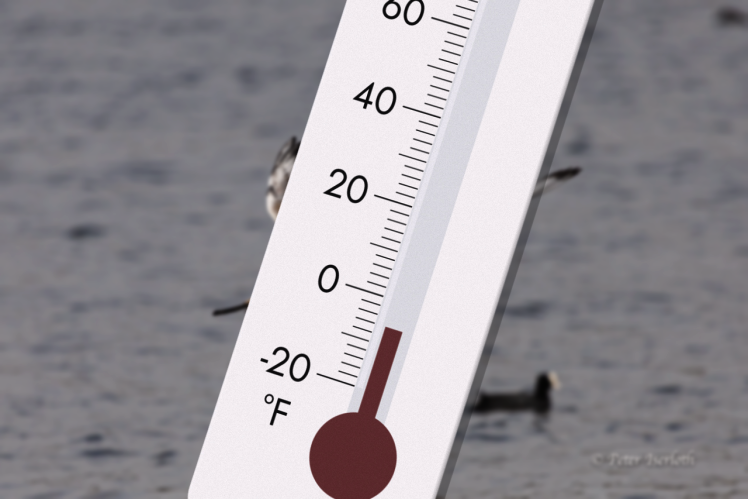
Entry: value=-6 unit=°F
